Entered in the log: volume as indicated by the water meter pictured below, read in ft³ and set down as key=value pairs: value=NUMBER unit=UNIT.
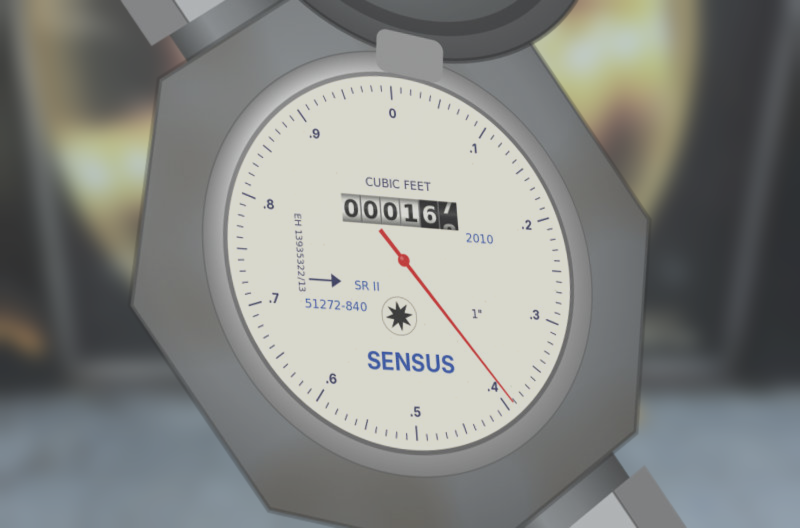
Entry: value=167.39 unit=ft³
